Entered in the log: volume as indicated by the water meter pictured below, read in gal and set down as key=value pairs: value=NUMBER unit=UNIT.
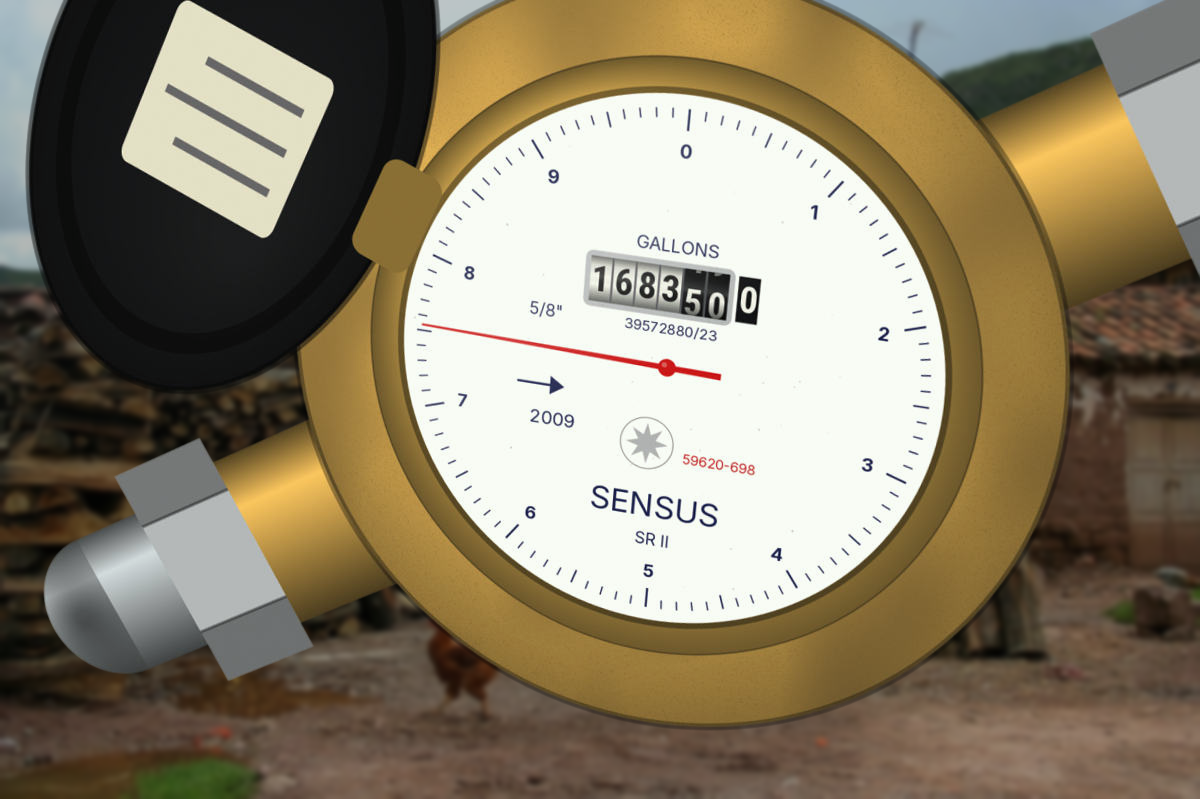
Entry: value=1683497.5 unit=gal
